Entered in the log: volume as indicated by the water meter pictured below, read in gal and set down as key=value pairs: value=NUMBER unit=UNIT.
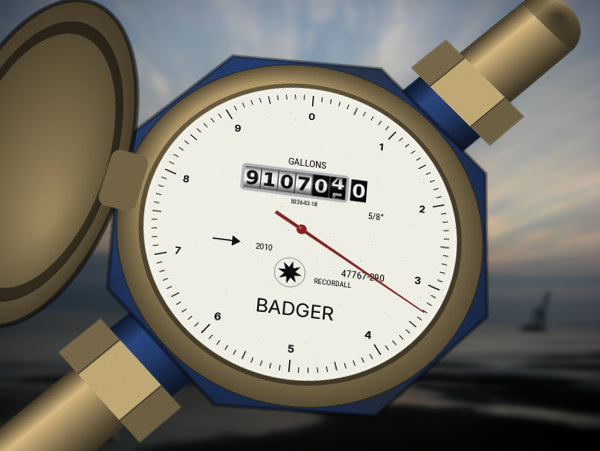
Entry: value=9107043.3 unit=gal
